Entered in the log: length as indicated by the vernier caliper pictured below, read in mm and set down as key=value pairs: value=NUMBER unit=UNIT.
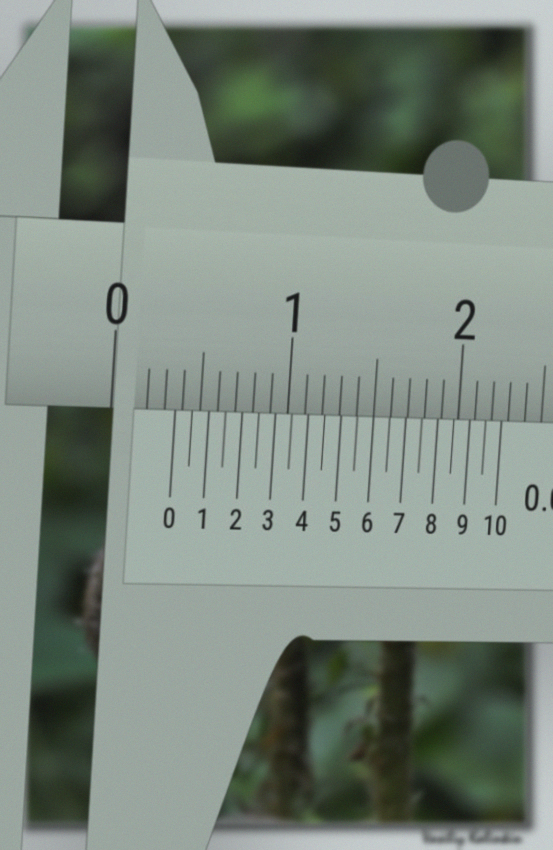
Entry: value=3.6 unit=mm
